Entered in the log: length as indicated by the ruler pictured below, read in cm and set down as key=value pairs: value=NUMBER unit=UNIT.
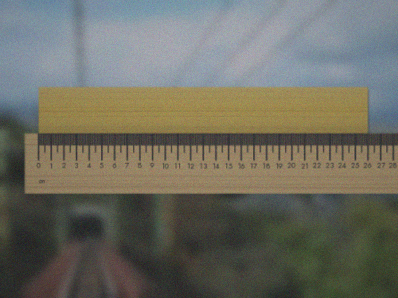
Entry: value=26 unit=cm
